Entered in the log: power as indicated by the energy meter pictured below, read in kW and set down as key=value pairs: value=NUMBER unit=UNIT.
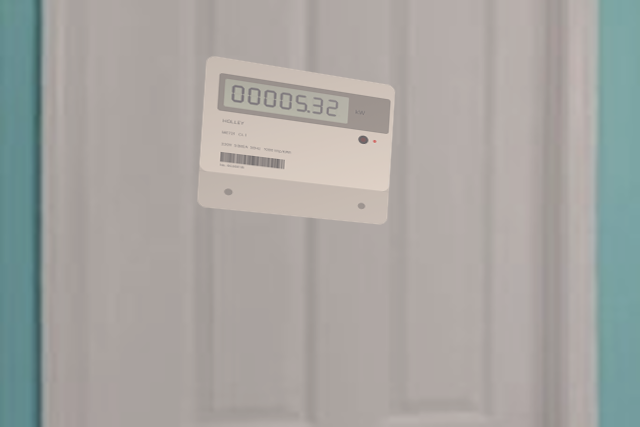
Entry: value=5.32 unit=kW
